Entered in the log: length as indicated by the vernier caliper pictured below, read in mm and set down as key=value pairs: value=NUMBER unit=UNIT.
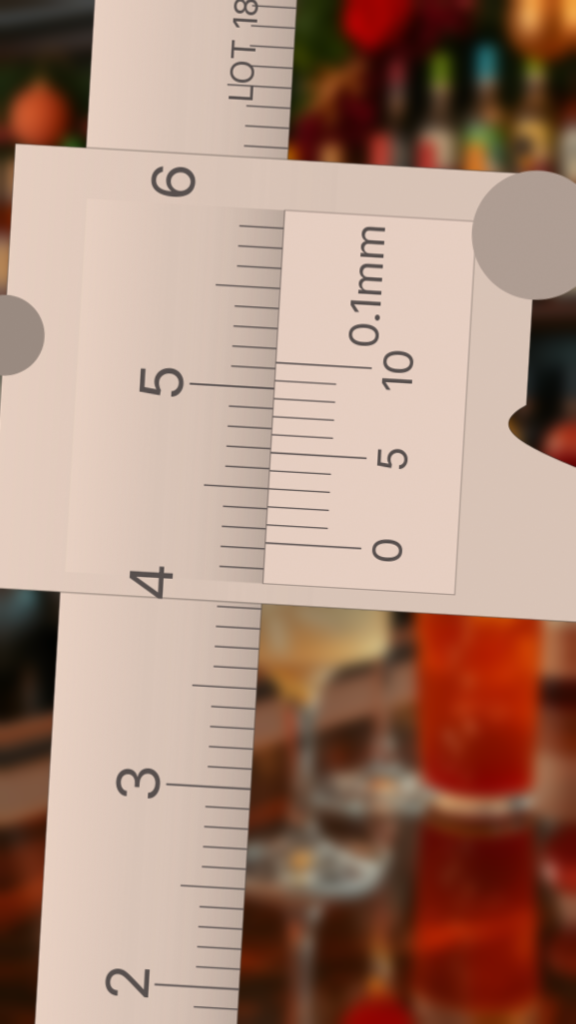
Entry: value=42.3 unit=mm
